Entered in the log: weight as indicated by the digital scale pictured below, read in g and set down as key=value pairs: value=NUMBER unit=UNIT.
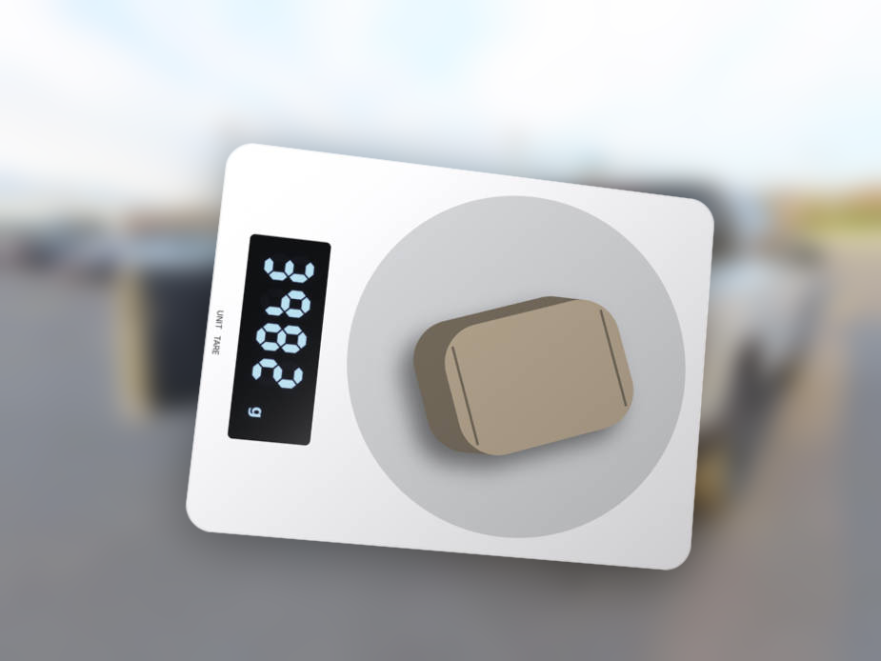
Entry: value=3982 unit=g
